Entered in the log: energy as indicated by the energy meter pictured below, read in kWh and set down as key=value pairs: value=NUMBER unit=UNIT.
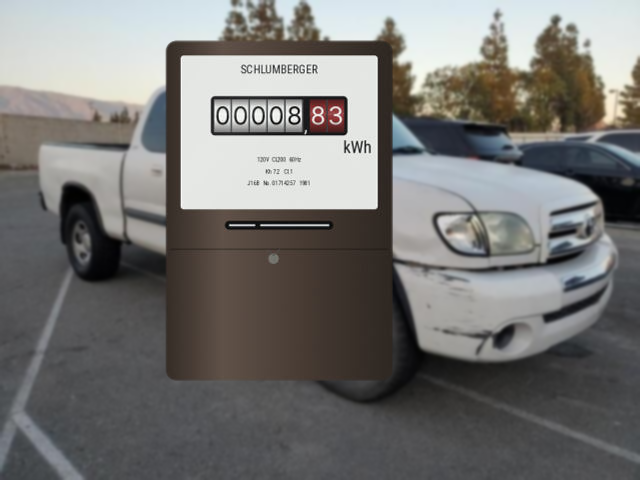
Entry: value=8.83 unit=kWh
